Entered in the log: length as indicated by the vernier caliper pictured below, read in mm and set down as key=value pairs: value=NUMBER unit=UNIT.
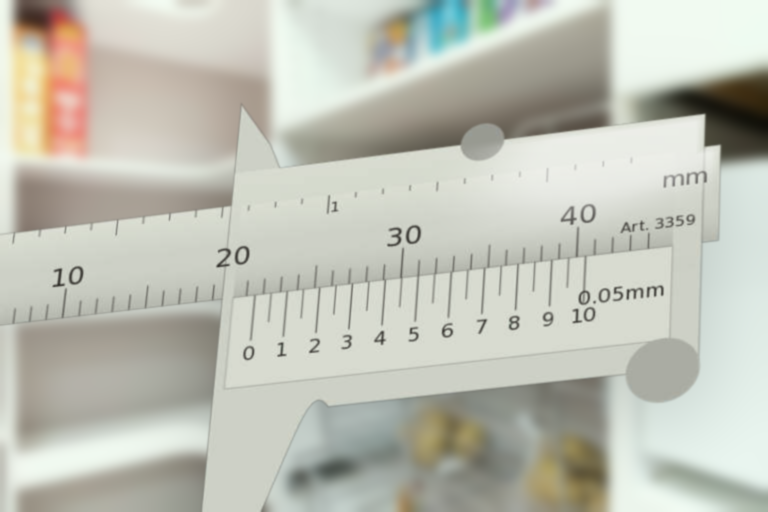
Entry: value=21.5 unit=mm
